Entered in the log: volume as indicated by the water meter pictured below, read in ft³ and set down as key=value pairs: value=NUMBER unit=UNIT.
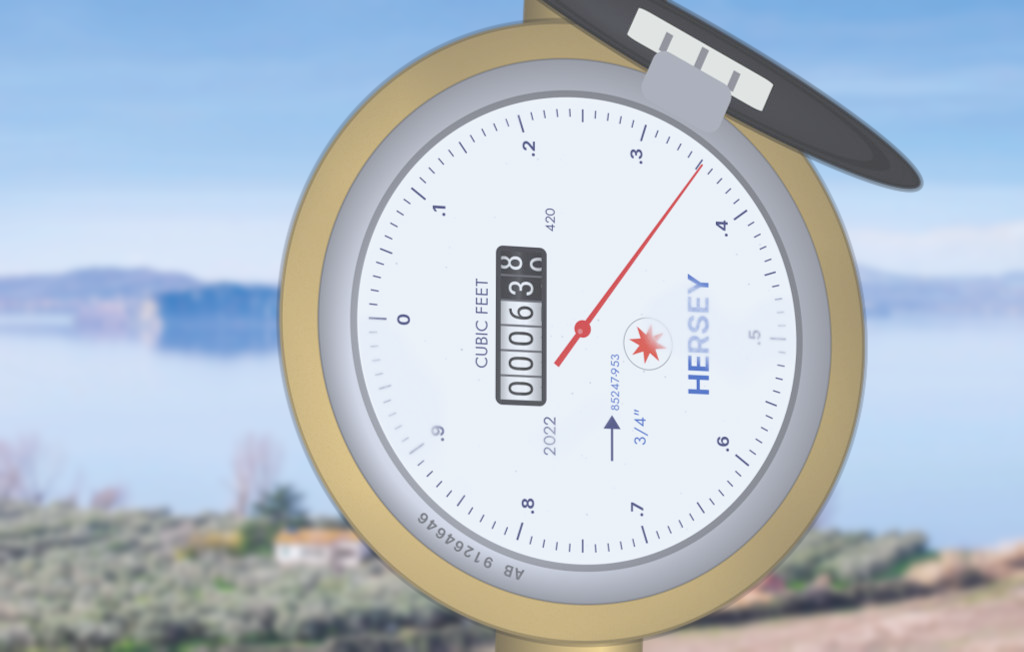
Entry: value=638.35 unit=ft³
